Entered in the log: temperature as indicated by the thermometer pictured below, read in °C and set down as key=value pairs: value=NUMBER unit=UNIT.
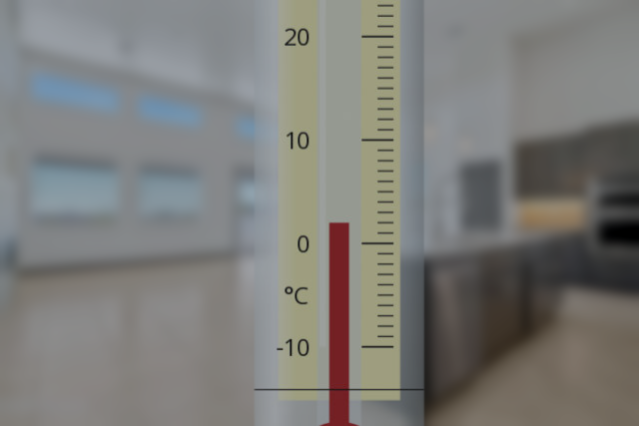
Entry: value=2 unit=°C
